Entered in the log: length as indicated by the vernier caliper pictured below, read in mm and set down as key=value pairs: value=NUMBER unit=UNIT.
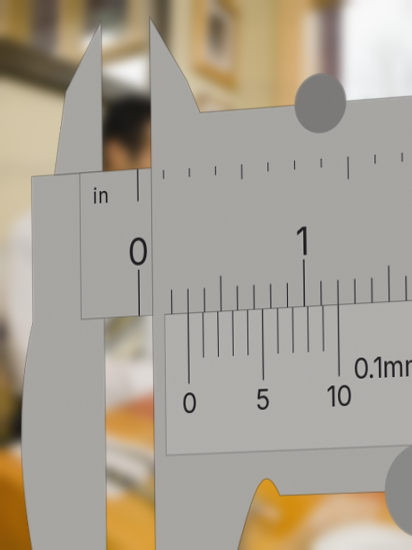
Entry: value=3.0 unit=mm
